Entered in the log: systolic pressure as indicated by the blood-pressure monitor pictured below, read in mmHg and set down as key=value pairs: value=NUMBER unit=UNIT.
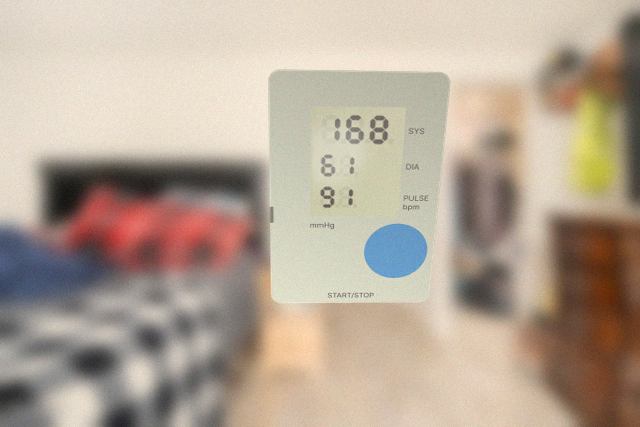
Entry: value=168 unit=mmHg
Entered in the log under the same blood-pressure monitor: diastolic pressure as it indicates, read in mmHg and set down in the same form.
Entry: value=61 unit=mmHg
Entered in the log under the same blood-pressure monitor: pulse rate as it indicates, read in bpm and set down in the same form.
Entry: value=91 unit=bpm
